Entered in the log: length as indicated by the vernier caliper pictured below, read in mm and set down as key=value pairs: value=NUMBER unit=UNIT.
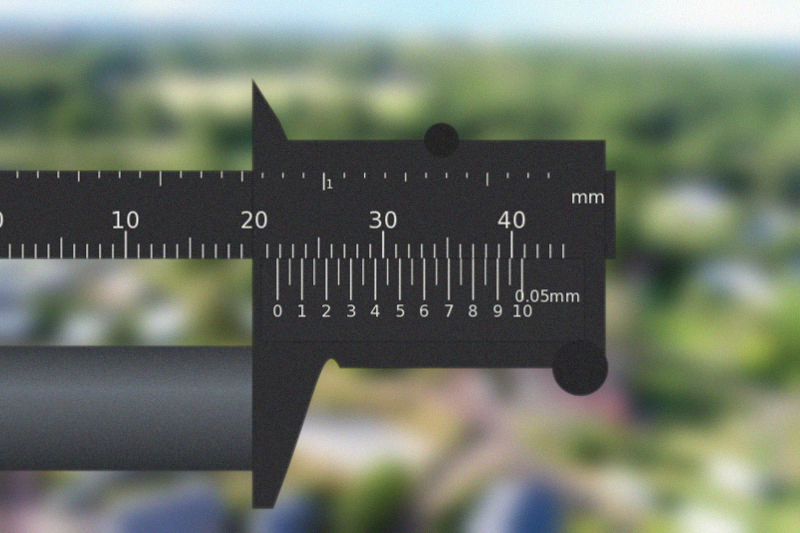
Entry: value=21.8 unit=mm
